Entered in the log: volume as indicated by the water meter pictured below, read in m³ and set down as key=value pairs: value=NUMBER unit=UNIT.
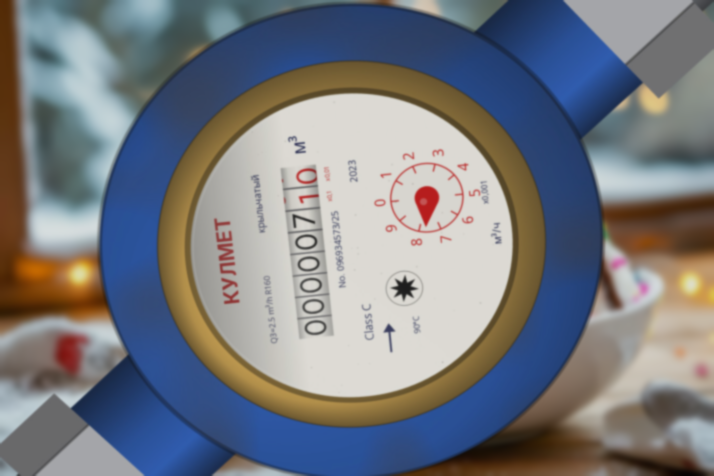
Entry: value=7.097 unit=m³
